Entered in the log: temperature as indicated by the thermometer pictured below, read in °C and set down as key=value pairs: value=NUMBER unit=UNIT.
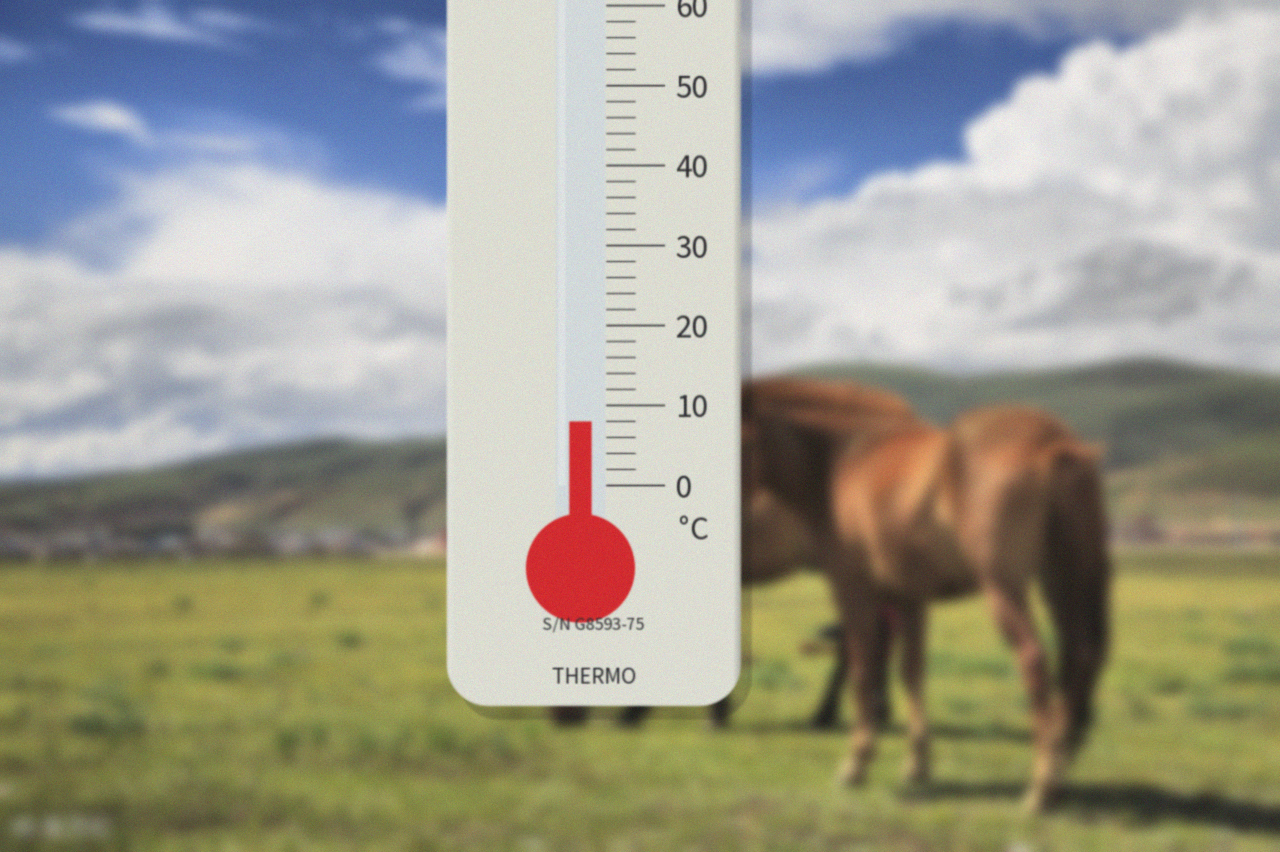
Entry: value=8 unit=°C
